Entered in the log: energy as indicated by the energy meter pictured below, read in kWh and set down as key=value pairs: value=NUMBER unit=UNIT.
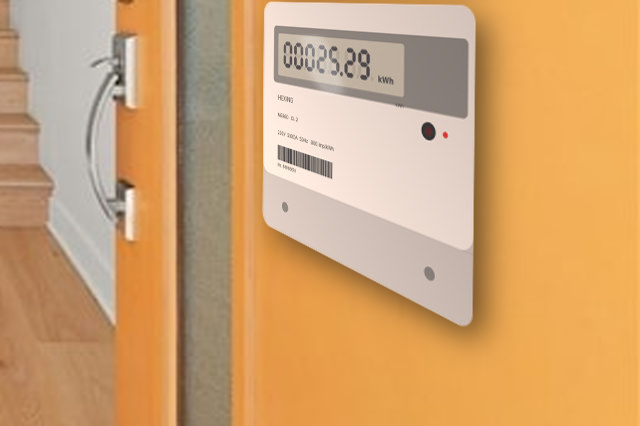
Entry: value=25.29 unit=kWh
